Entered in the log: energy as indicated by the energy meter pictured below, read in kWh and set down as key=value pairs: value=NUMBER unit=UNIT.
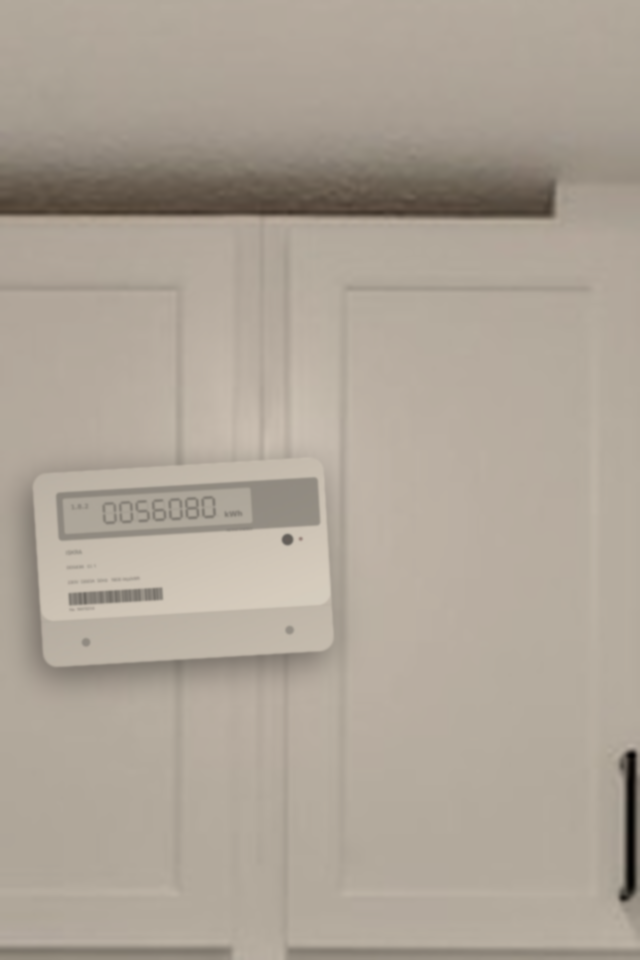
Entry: value=56080 unit=kWh
